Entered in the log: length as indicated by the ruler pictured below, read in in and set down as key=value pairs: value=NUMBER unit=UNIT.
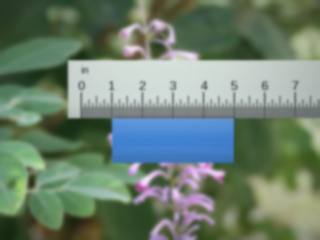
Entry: value=4 unit=in
